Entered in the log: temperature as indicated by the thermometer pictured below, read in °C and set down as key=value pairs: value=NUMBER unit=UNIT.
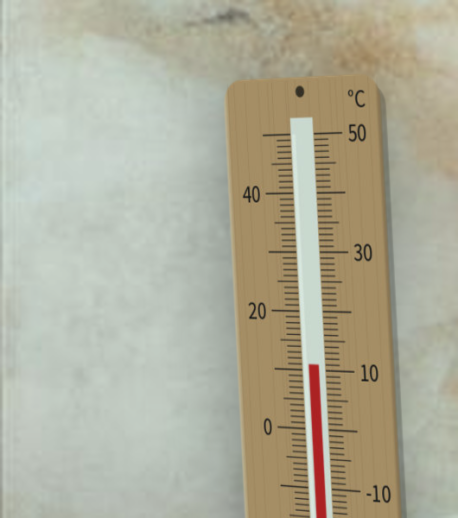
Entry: value=11 unit=°C
